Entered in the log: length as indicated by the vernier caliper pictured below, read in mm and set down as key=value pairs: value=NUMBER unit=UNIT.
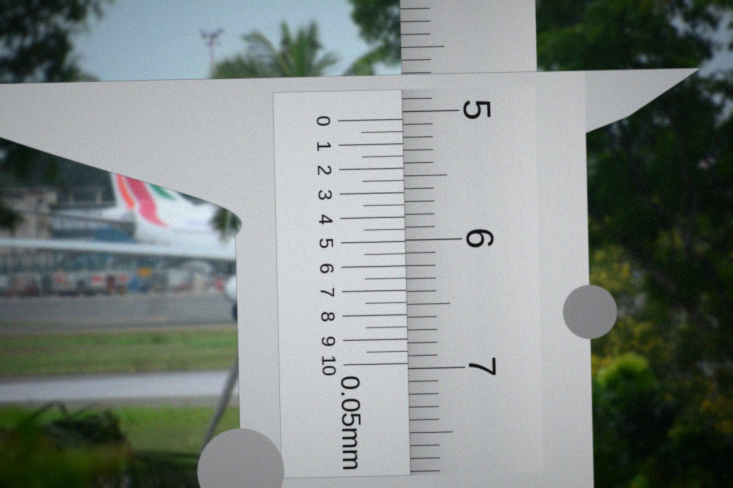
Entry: value=50.6 unit=mm
